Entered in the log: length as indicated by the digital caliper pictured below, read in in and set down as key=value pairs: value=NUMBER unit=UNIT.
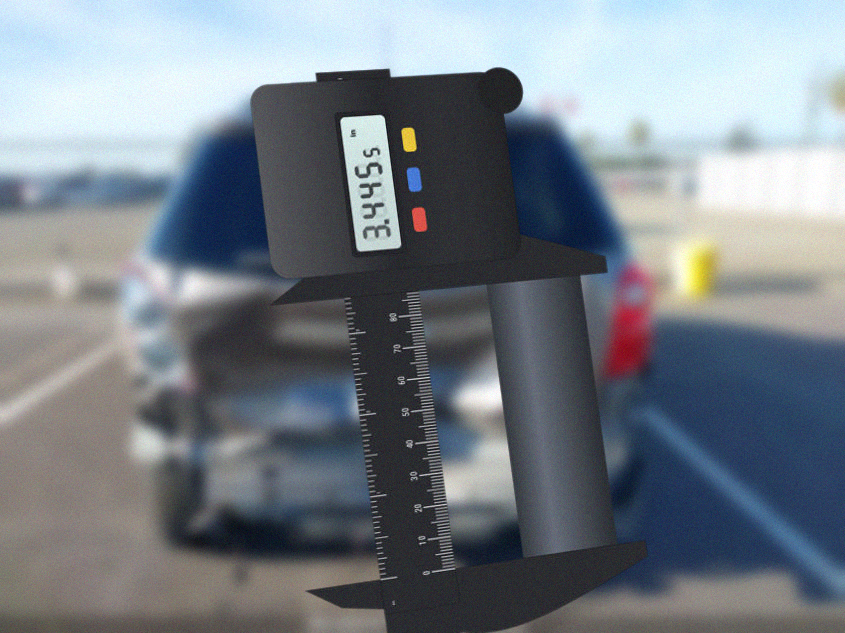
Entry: value=3.4455 unit=in
